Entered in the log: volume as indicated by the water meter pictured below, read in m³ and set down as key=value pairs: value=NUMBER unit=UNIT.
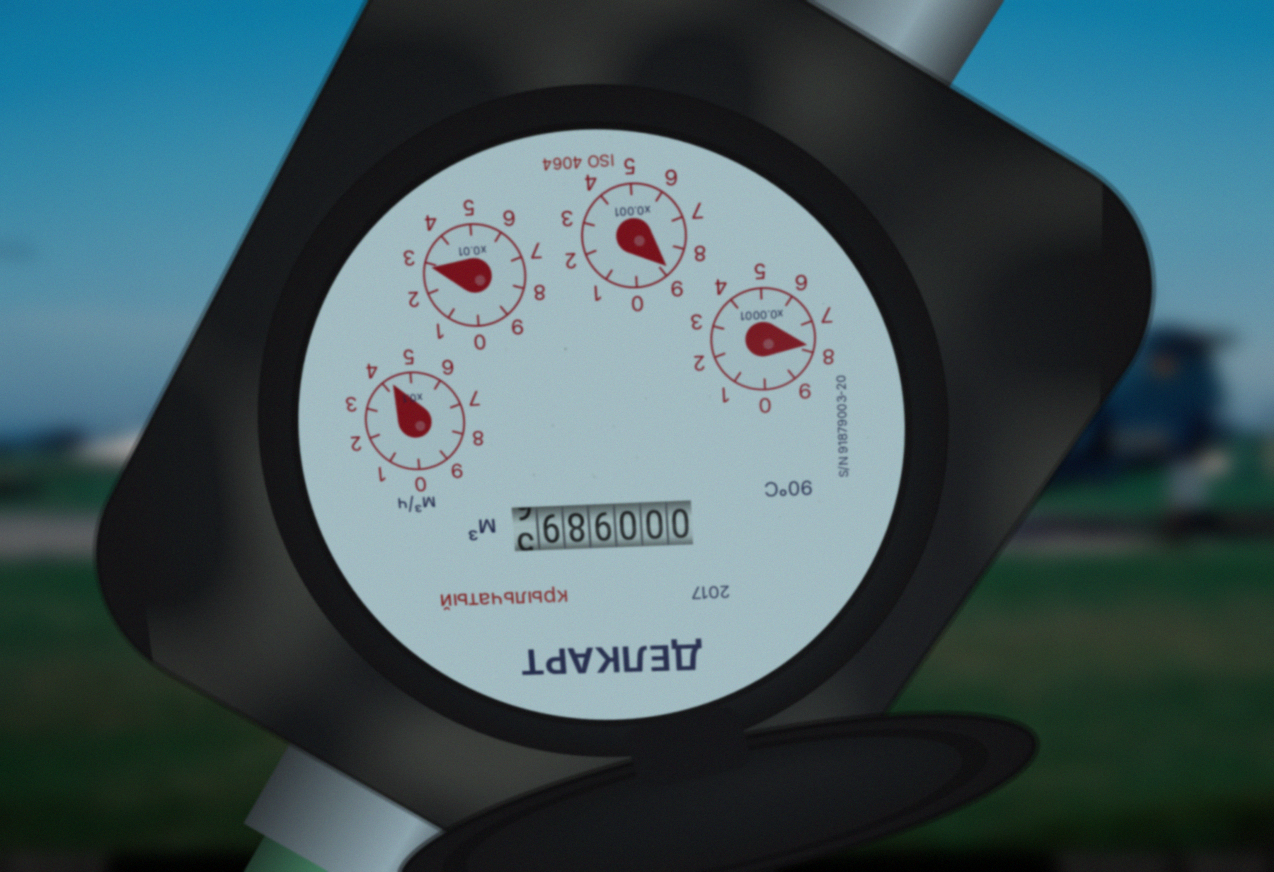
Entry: value=9895.4287 unit=m³
